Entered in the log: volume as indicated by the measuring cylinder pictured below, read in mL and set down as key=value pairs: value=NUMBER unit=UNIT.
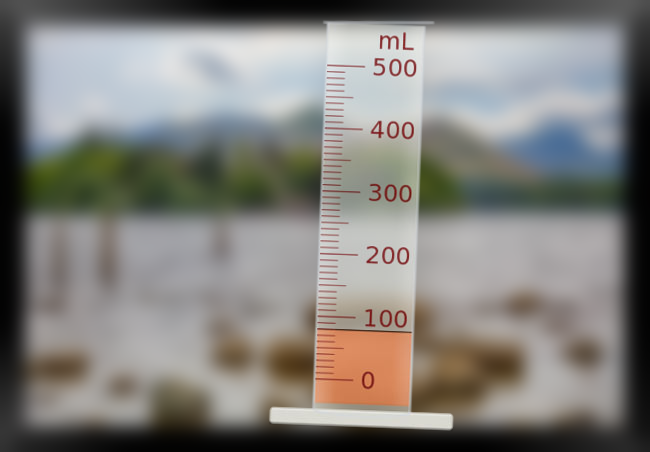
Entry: value=80 unit=mL
